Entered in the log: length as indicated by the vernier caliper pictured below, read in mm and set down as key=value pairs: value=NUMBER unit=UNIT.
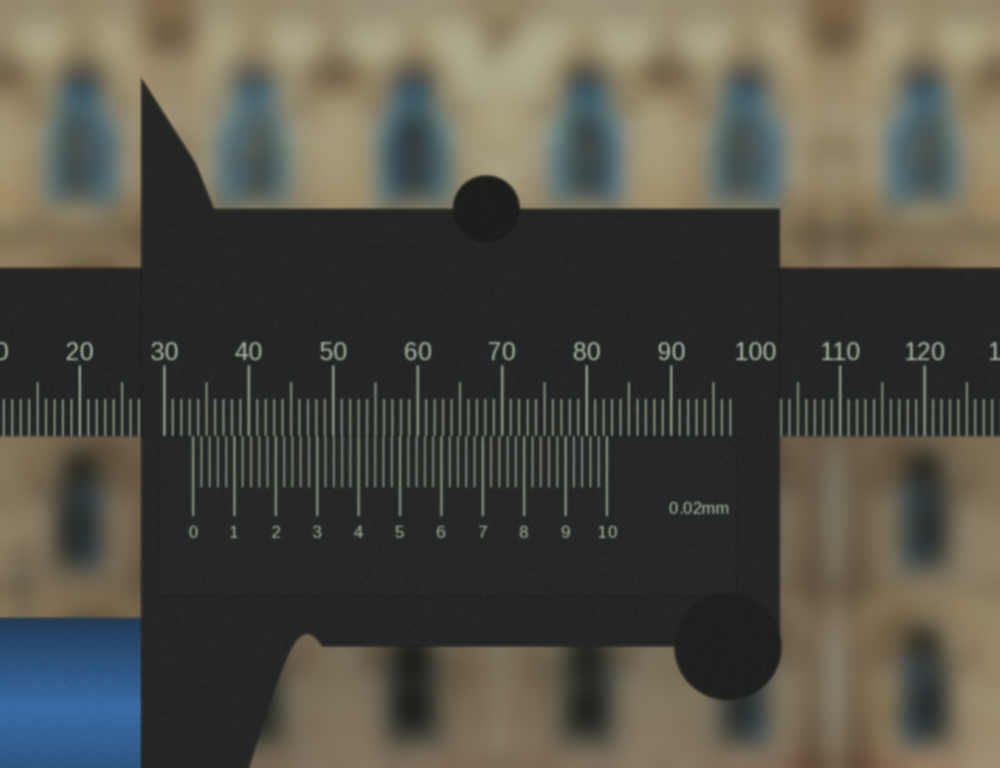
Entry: value=33.4 unit=mm
